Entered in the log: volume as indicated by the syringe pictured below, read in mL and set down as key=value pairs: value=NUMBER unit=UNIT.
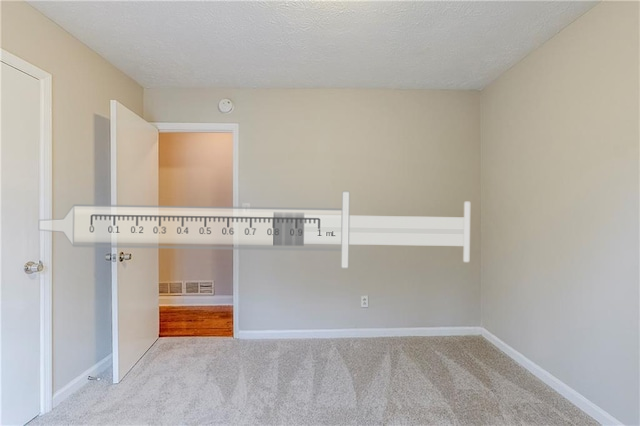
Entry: value=0.8 unit=mL
